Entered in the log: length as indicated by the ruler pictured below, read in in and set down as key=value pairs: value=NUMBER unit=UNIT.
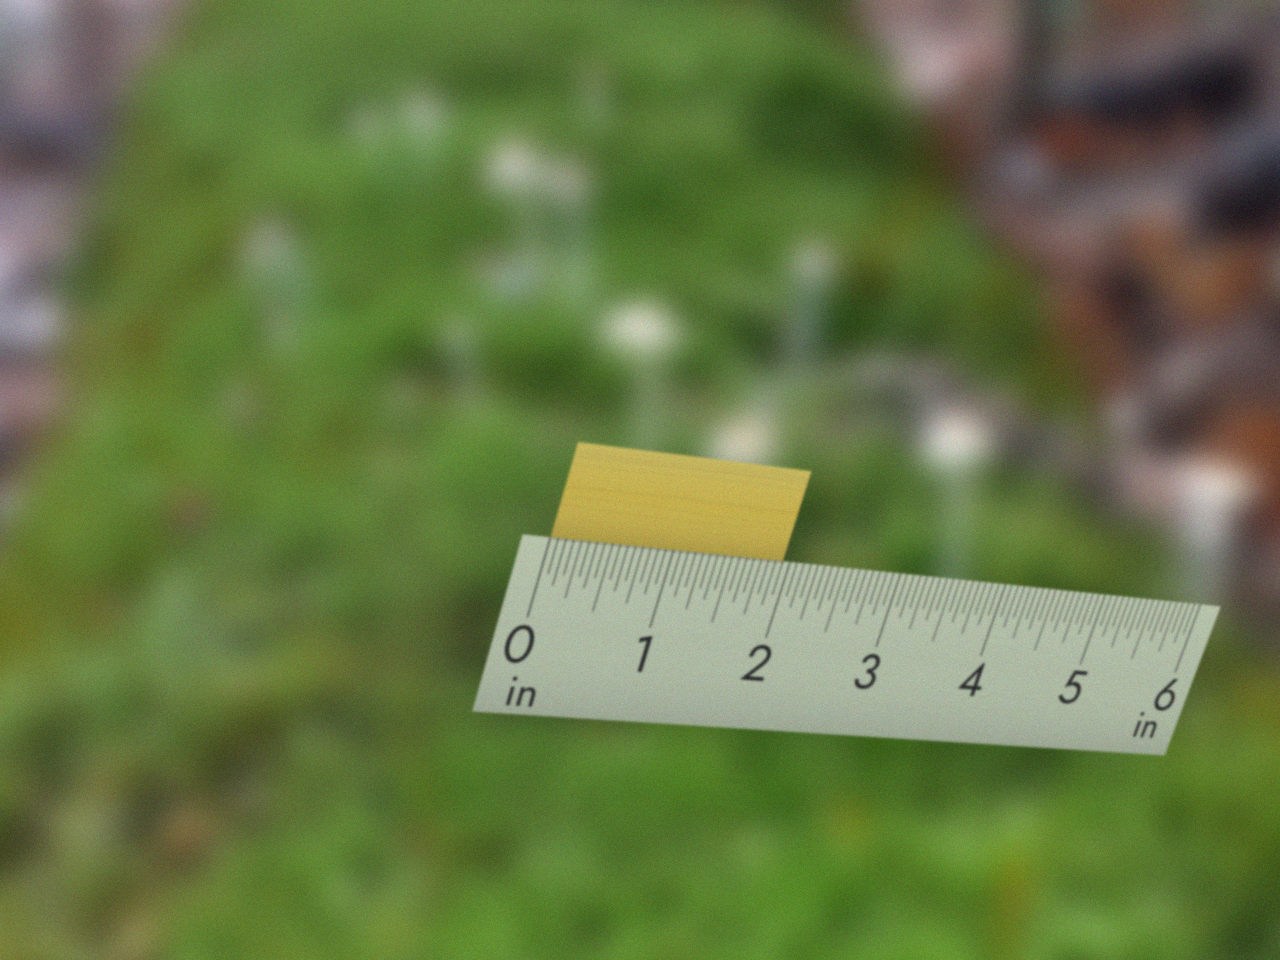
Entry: value=1.9375 unit=in
